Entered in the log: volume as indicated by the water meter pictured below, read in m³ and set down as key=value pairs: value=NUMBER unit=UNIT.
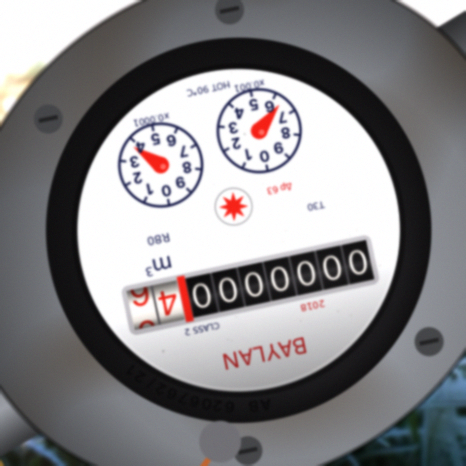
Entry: value=0.4563 unit=m³
